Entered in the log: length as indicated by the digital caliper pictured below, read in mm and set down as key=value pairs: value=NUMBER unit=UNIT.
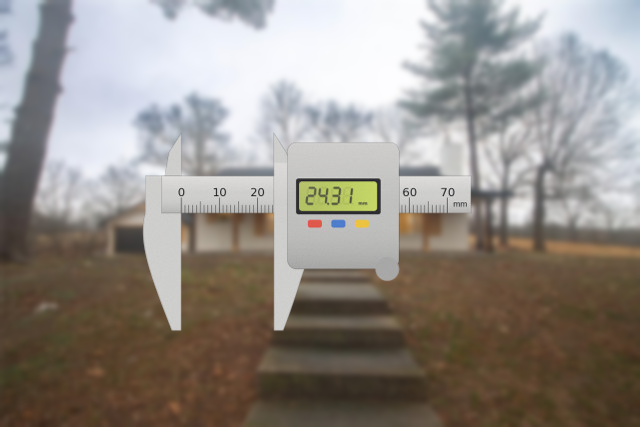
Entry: value=24.31 unit=mm
